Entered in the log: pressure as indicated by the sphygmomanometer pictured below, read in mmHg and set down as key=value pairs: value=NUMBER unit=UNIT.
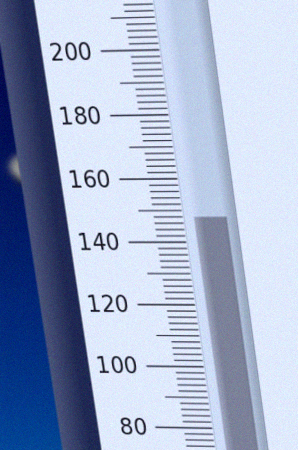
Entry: value=148 unit=mmHg
